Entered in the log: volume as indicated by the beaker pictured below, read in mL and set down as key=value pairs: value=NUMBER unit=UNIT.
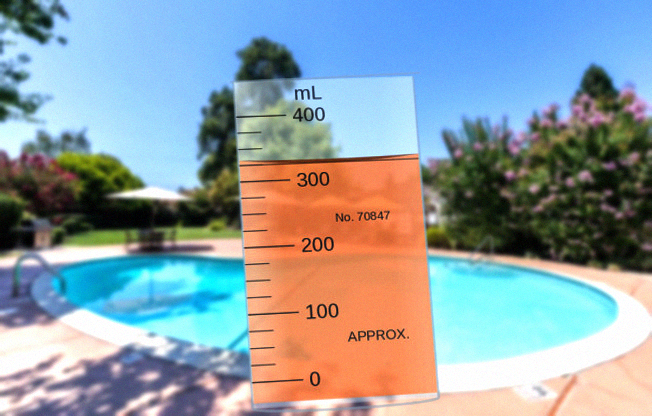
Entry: value=325 unit=mL
